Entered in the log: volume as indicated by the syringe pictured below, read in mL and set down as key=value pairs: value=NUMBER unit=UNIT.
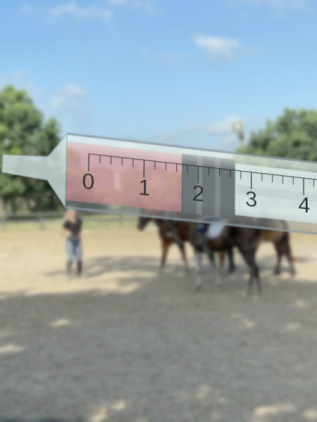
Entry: value=1.7 unit=mL
